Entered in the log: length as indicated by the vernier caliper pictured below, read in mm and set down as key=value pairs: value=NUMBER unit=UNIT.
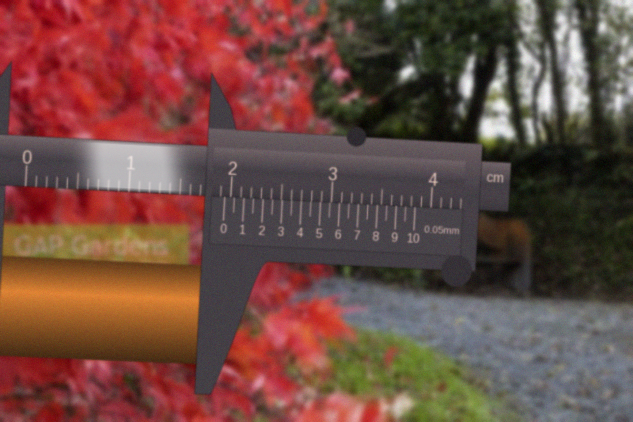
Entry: value=19.4 unit=mm
